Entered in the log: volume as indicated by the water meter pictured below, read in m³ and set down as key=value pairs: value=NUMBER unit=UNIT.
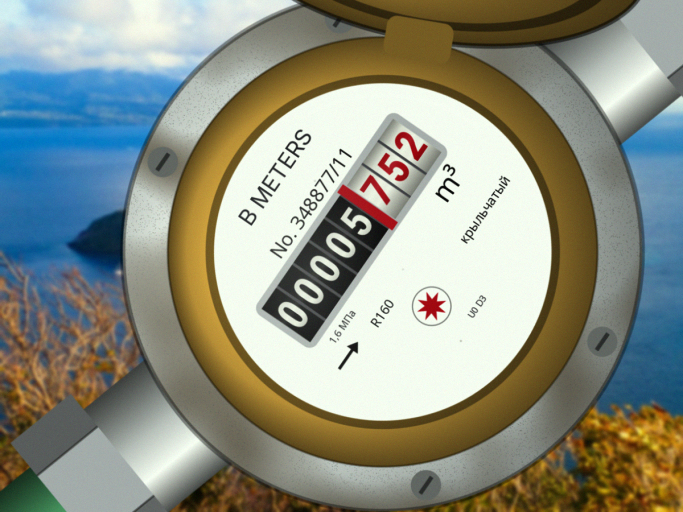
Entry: value=5.752 unit=m³
